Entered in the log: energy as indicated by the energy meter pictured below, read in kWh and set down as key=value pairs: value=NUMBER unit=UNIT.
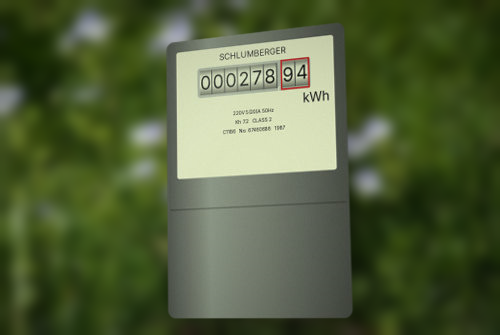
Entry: value=278.94 unit=kWh
